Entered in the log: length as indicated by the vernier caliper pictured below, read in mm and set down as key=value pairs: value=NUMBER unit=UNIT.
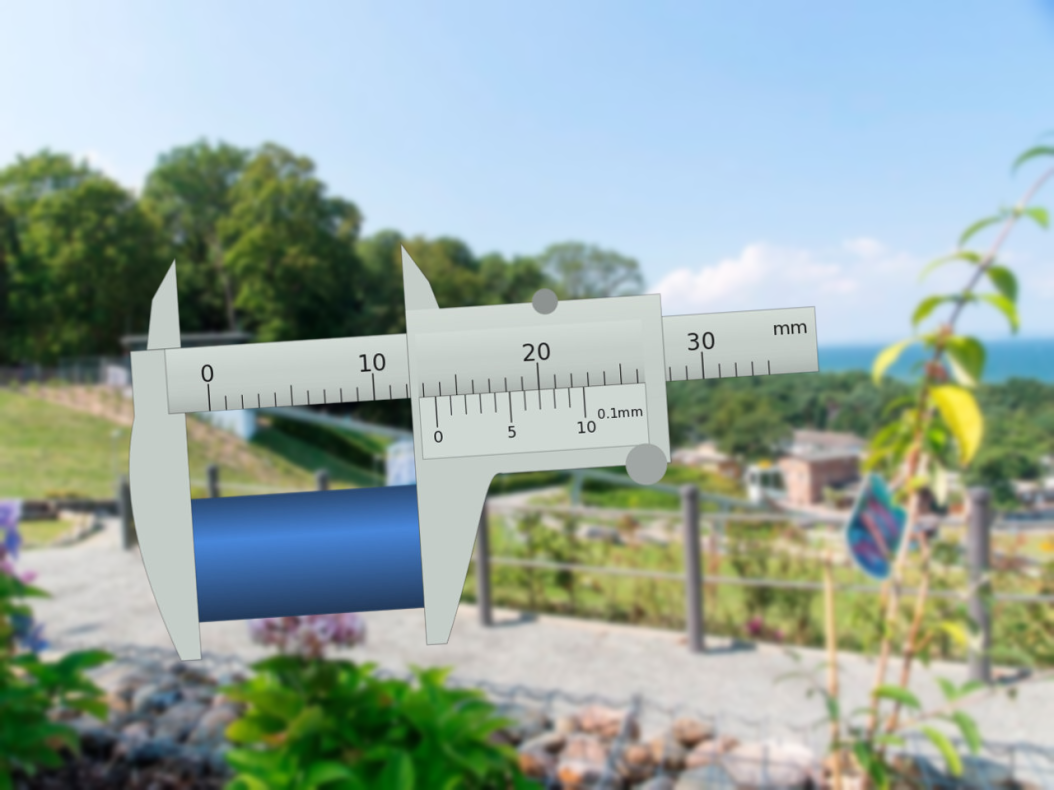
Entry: value=13.7 unit=mm
